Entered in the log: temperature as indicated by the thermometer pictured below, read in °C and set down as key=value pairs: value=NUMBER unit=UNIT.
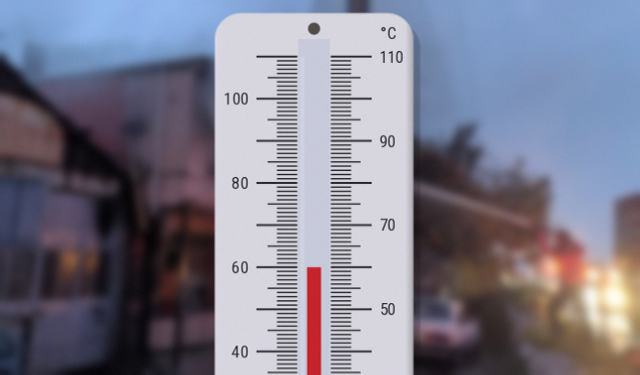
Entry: value=60 unit=°C
